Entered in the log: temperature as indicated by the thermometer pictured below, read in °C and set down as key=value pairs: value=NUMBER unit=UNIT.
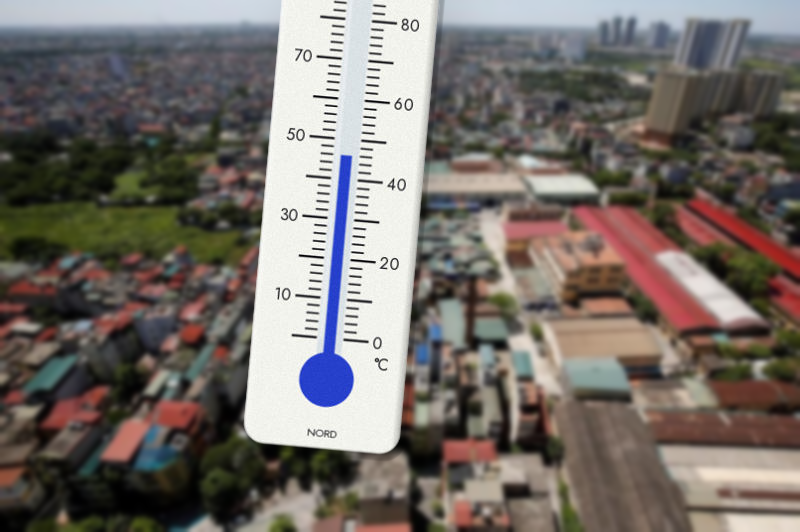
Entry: value=46 unit=°C
